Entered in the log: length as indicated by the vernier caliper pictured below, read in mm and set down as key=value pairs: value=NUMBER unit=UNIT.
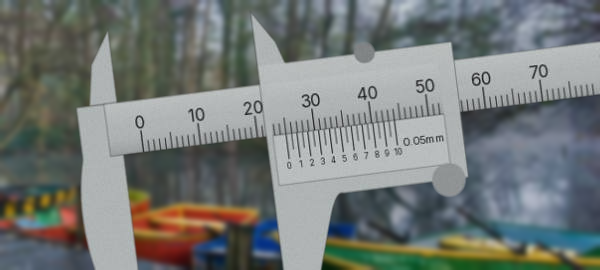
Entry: value=25.0 unit=mm
